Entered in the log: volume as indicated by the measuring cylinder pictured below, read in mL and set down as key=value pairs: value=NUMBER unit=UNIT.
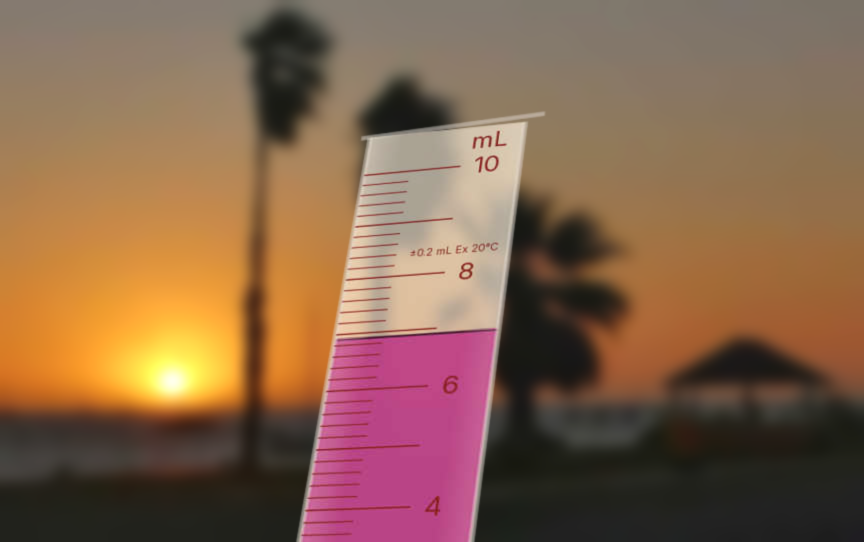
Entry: value=6.9 unit=mL
